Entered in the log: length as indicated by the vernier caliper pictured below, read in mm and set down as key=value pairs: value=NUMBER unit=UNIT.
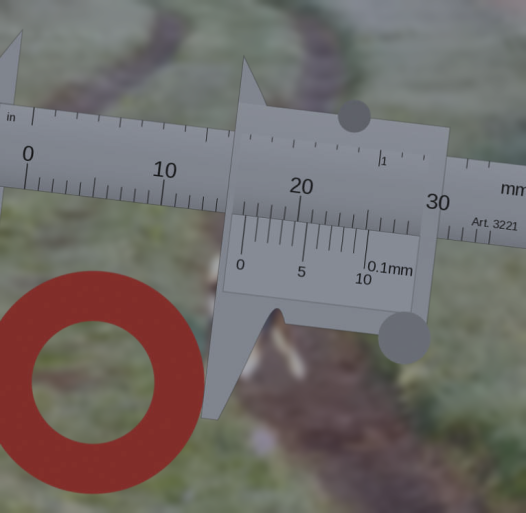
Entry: value=16.2 unit=mm
